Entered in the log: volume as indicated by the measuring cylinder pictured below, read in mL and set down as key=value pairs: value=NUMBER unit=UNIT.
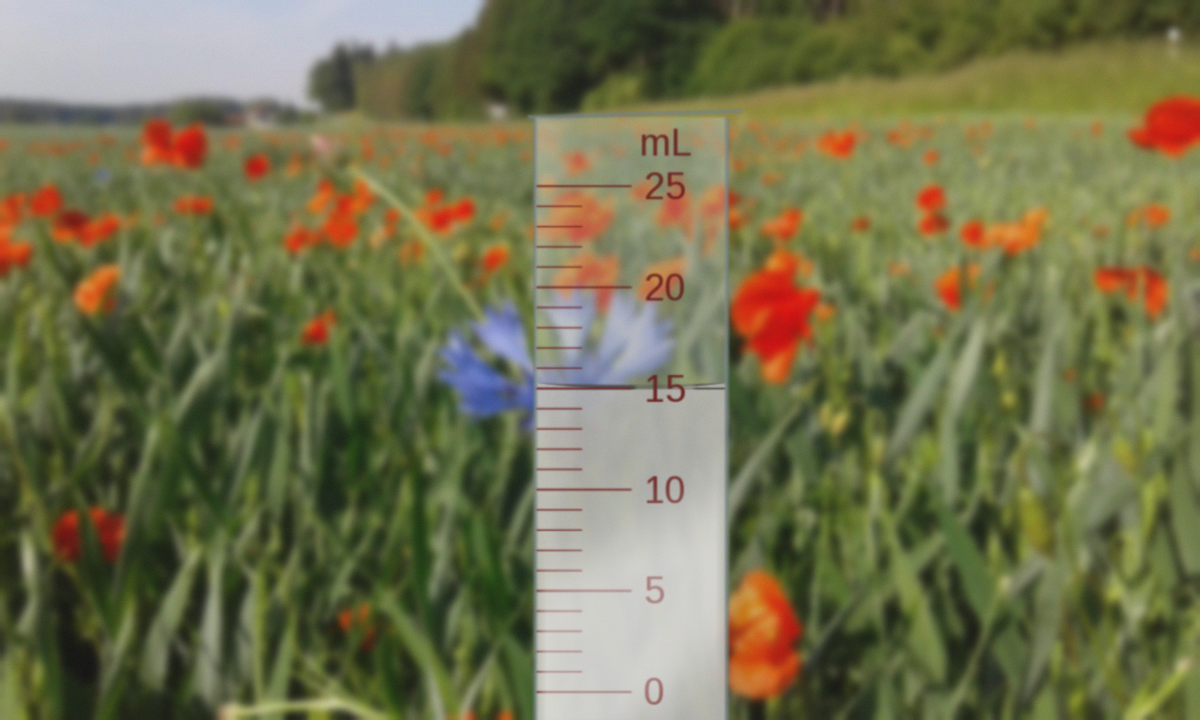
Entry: value=15 unit=mL
